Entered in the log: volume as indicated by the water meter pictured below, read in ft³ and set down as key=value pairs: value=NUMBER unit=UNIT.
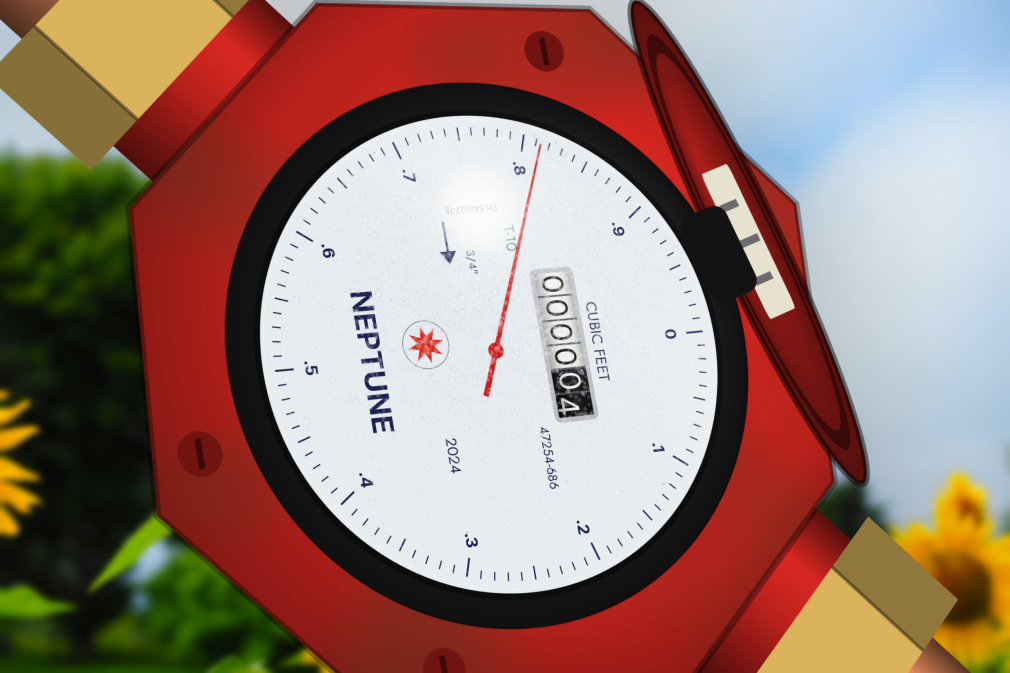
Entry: value=3.81 unit=ft³
